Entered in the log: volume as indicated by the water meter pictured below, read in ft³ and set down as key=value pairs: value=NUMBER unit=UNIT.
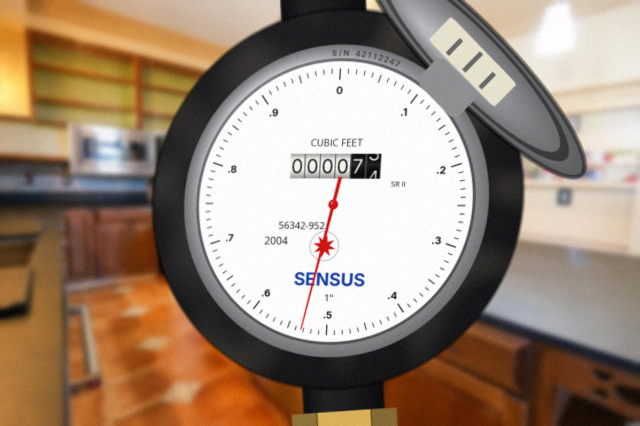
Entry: value=73.53 unit=ft³
